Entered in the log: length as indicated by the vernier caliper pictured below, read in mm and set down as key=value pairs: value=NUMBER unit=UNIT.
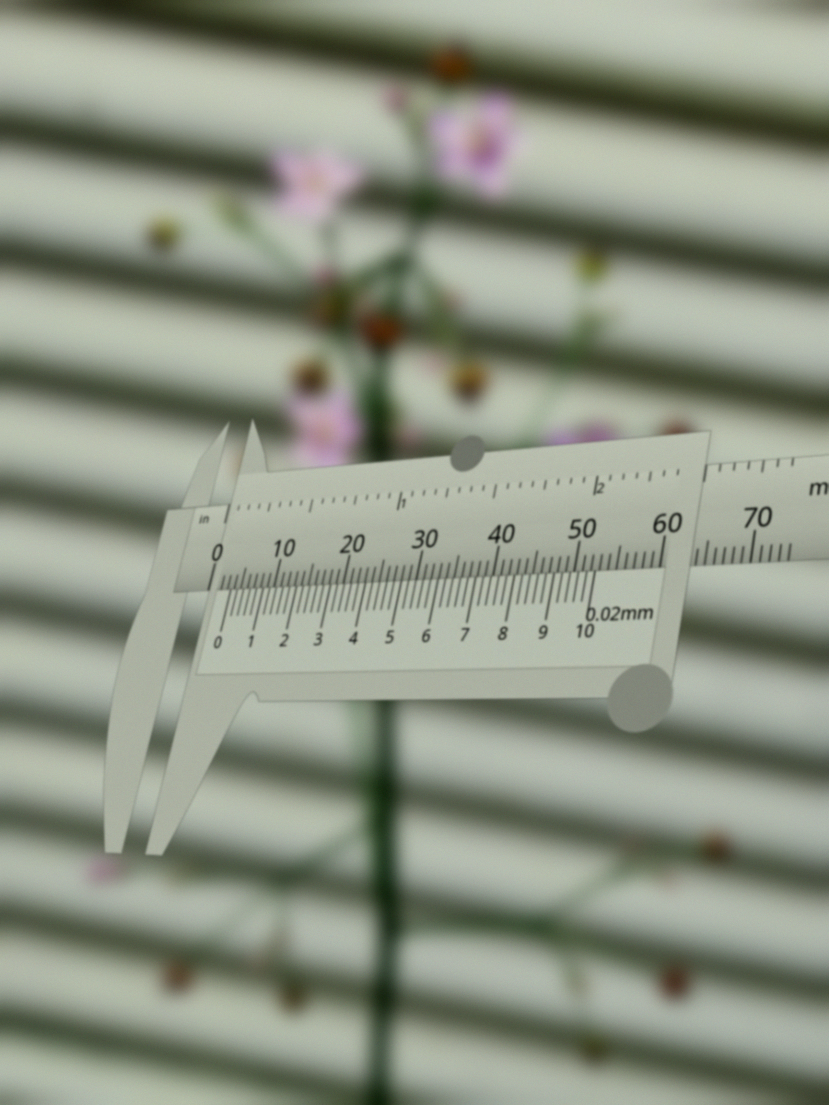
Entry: value=3.5 unit=mm
